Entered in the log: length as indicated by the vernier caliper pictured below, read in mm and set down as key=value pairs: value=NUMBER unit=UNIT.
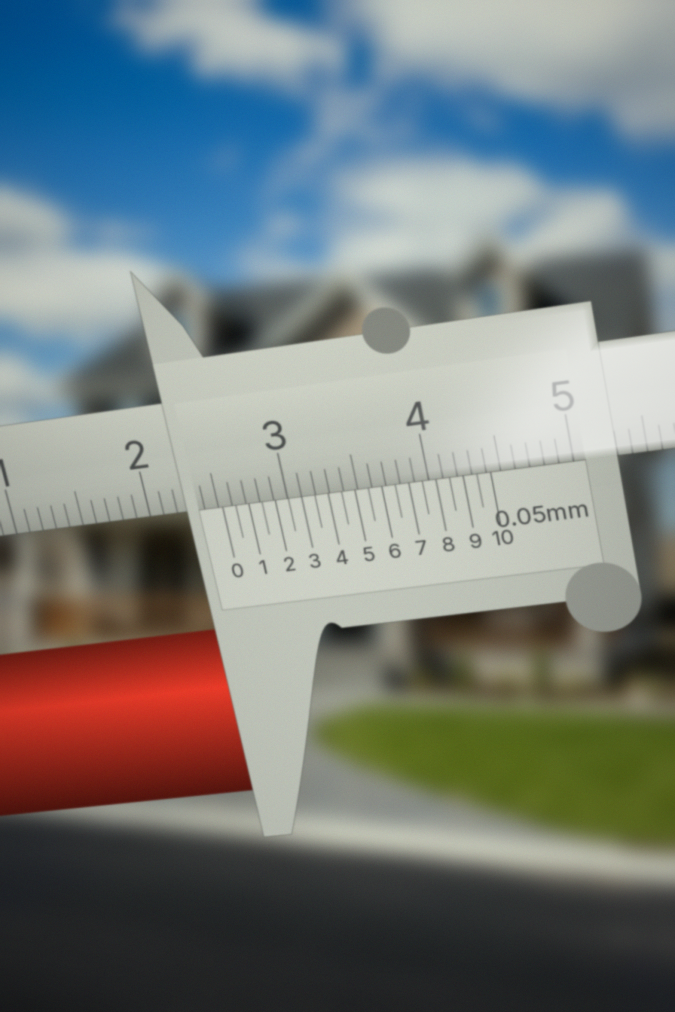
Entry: value=25.3 unit=mm
